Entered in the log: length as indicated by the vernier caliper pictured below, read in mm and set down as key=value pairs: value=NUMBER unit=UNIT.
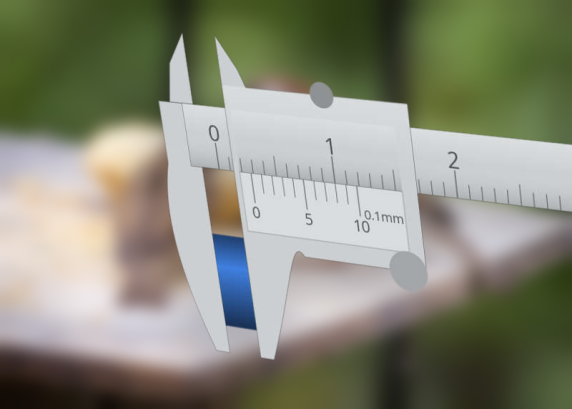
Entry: value=2.8 unit=mm
